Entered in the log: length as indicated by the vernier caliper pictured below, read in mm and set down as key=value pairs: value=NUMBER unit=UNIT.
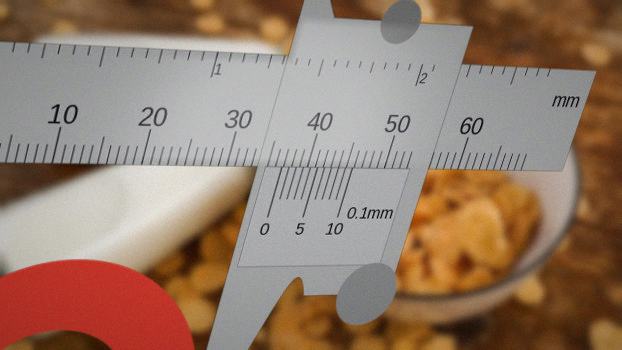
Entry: value=36.8 unit=mm
